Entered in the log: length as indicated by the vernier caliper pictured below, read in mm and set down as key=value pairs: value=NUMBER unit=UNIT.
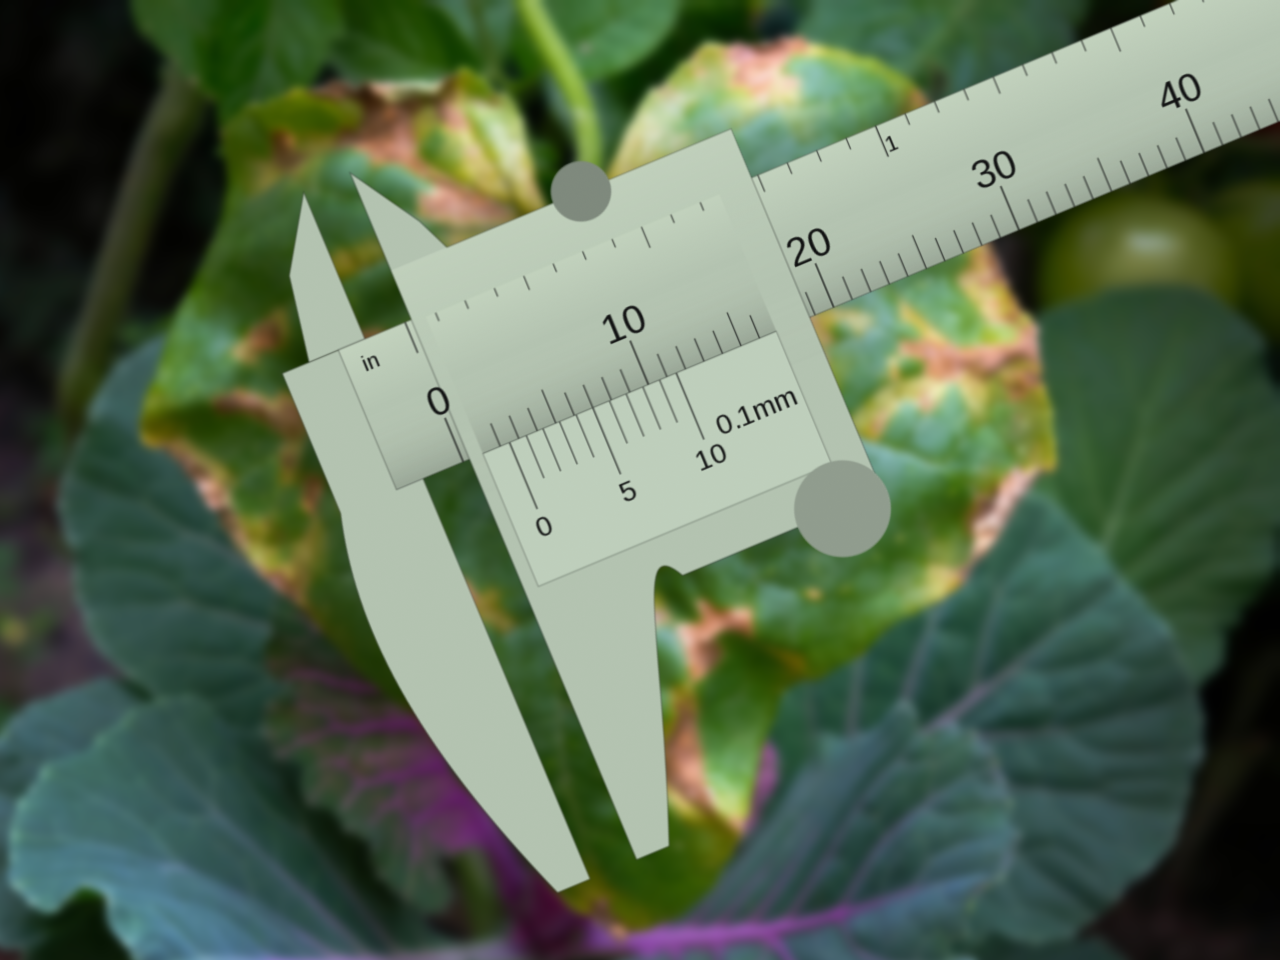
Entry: value=2.5 unit=mm
